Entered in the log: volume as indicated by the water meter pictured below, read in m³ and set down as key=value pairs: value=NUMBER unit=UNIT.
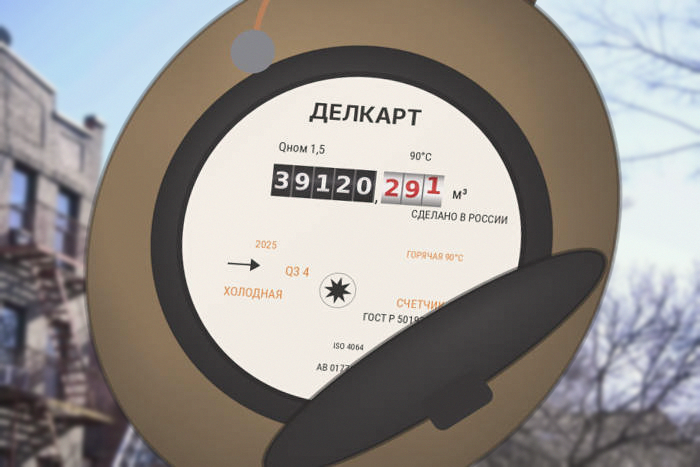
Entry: value=39120.291 unit=m³
